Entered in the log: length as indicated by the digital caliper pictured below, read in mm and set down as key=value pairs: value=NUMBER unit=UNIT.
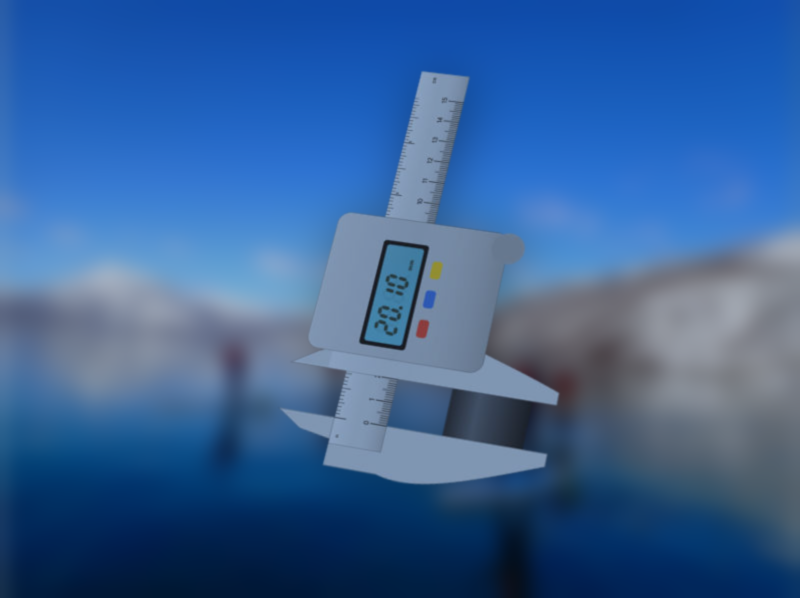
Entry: value=20.10 unit=mm
